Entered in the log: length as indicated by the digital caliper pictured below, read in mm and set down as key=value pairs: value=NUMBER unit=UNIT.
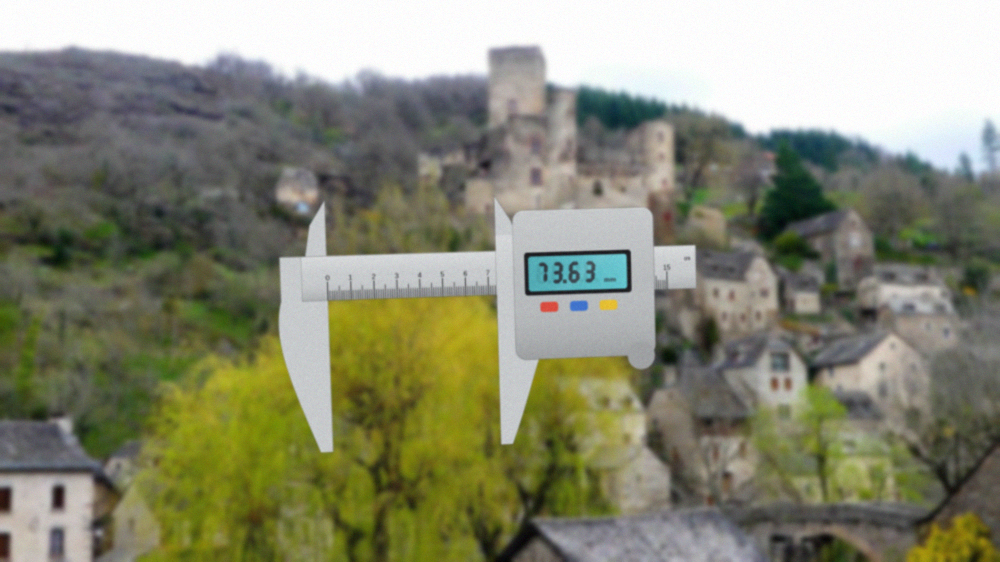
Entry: value=73.63 unit=mm
